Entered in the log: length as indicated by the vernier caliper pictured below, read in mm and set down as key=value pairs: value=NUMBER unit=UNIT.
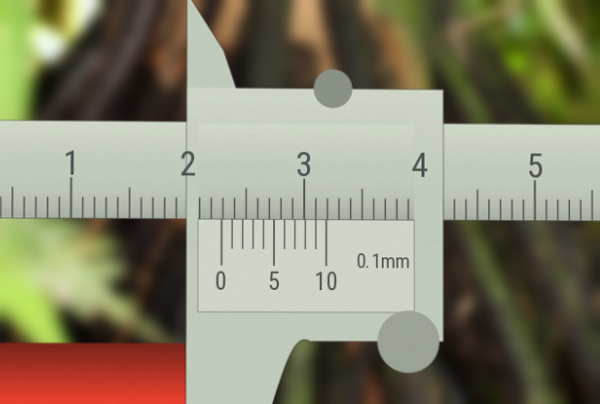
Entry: value=22.9 unit=mm
